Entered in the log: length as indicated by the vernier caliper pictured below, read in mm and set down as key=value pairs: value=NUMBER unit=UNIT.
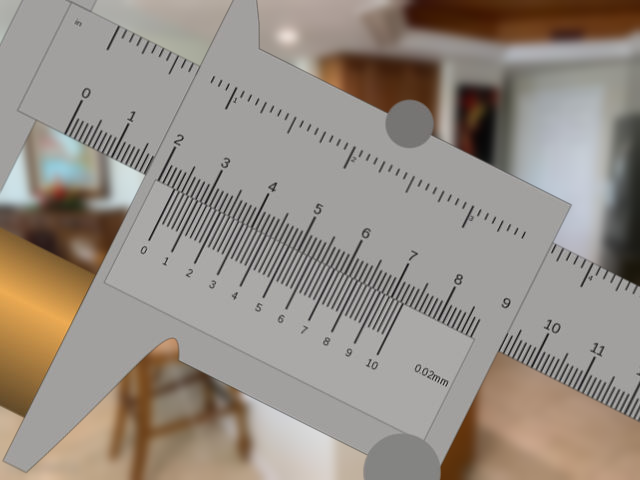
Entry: value=23.5 unit=mm
